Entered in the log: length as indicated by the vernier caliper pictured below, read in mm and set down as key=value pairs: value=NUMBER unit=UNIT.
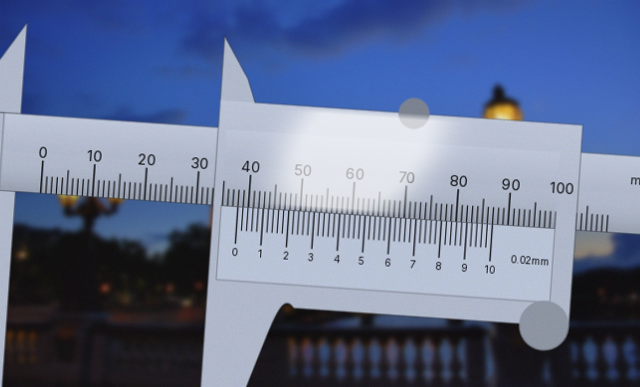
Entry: value=38.0 unit=mm
